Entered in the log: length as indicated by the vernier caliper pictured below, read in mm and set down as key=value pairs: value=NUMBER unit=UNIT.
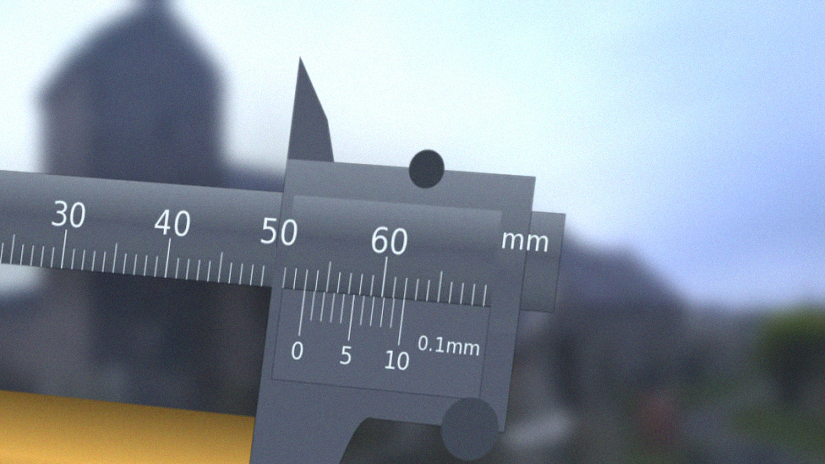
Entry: value=53.0 unit=mm
